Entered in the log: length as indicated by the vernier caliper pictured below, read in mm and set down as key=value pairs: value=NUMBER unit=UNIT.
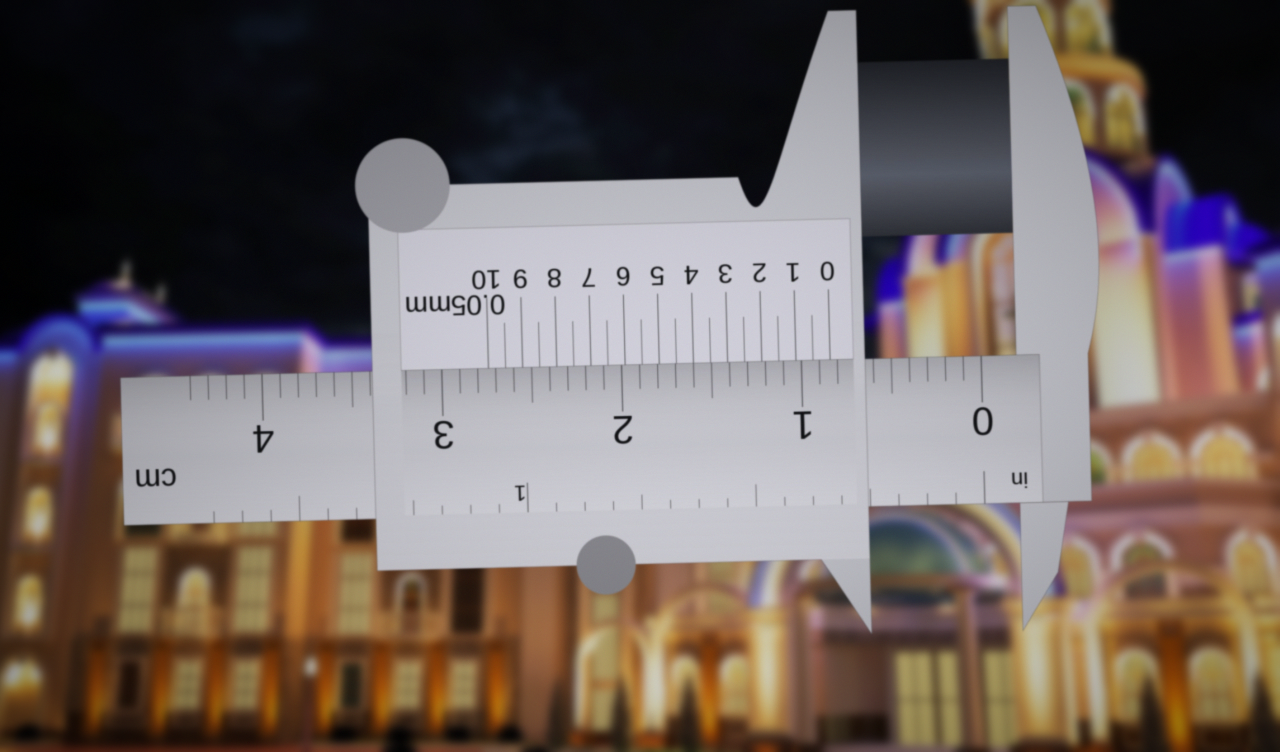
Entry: value=8.4 unit=mm
